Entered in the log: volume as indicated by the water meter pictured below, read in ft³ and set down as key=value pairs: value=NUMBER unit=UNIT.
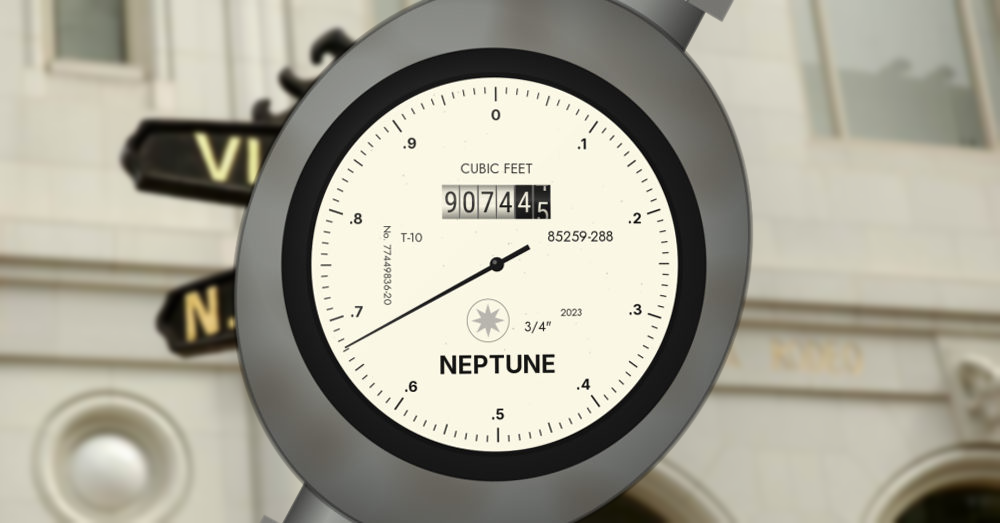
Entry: value=907444.67 unit=ft³
